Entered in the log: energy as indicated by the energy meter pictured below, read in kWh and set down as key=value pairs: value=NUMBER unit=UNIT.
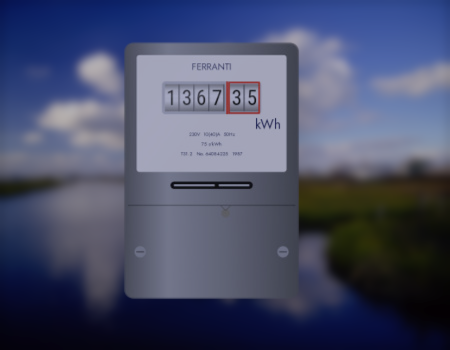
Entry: value=1367.35 unit=kWh
